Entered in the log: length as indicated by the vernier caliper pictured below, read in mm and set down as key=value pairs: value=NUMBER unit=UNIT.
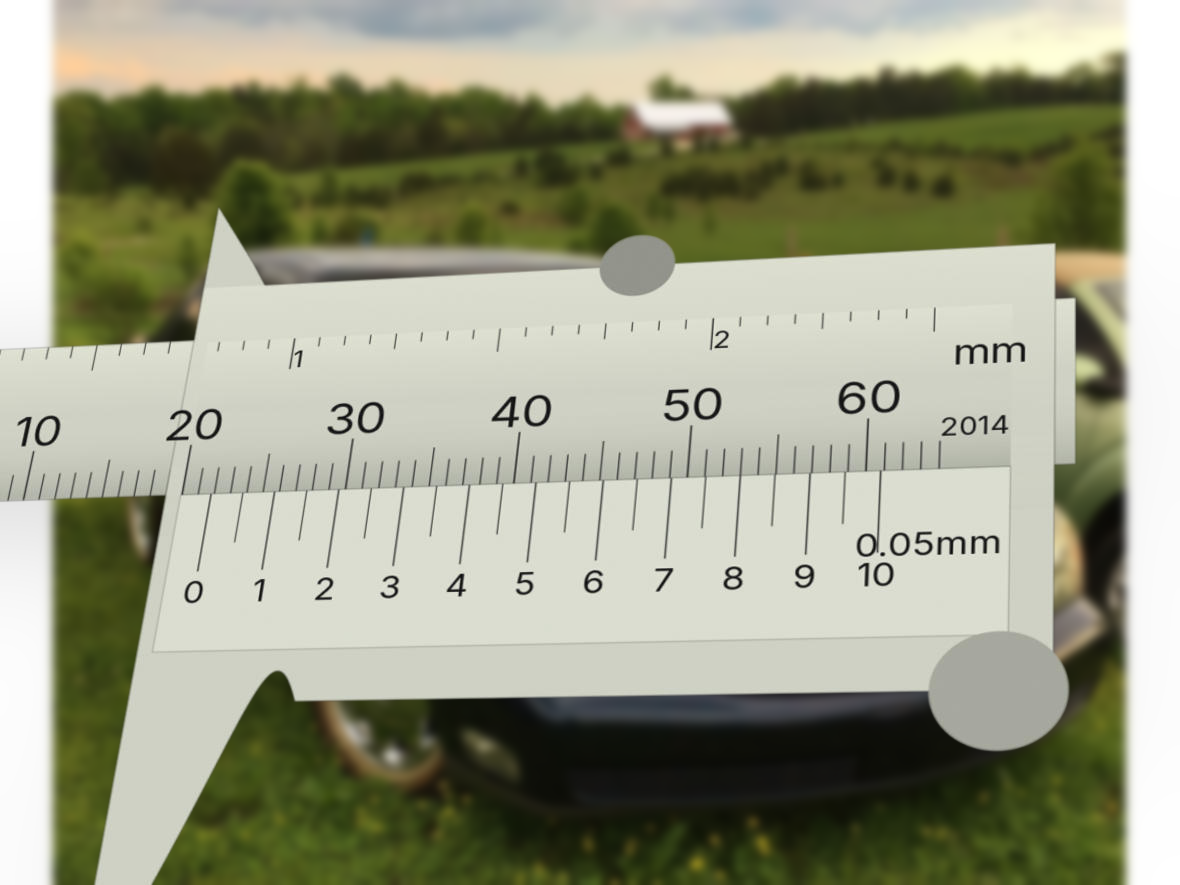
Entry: value=21.8 unit=mm
